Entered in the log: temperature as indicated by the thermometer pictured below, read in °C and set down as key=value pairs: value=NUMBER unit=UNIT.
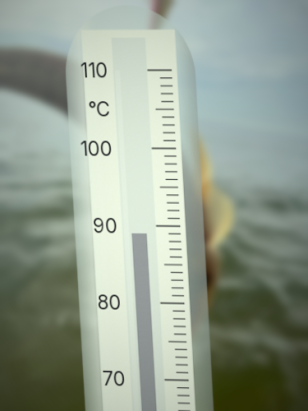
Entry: value=89 unit=°C
